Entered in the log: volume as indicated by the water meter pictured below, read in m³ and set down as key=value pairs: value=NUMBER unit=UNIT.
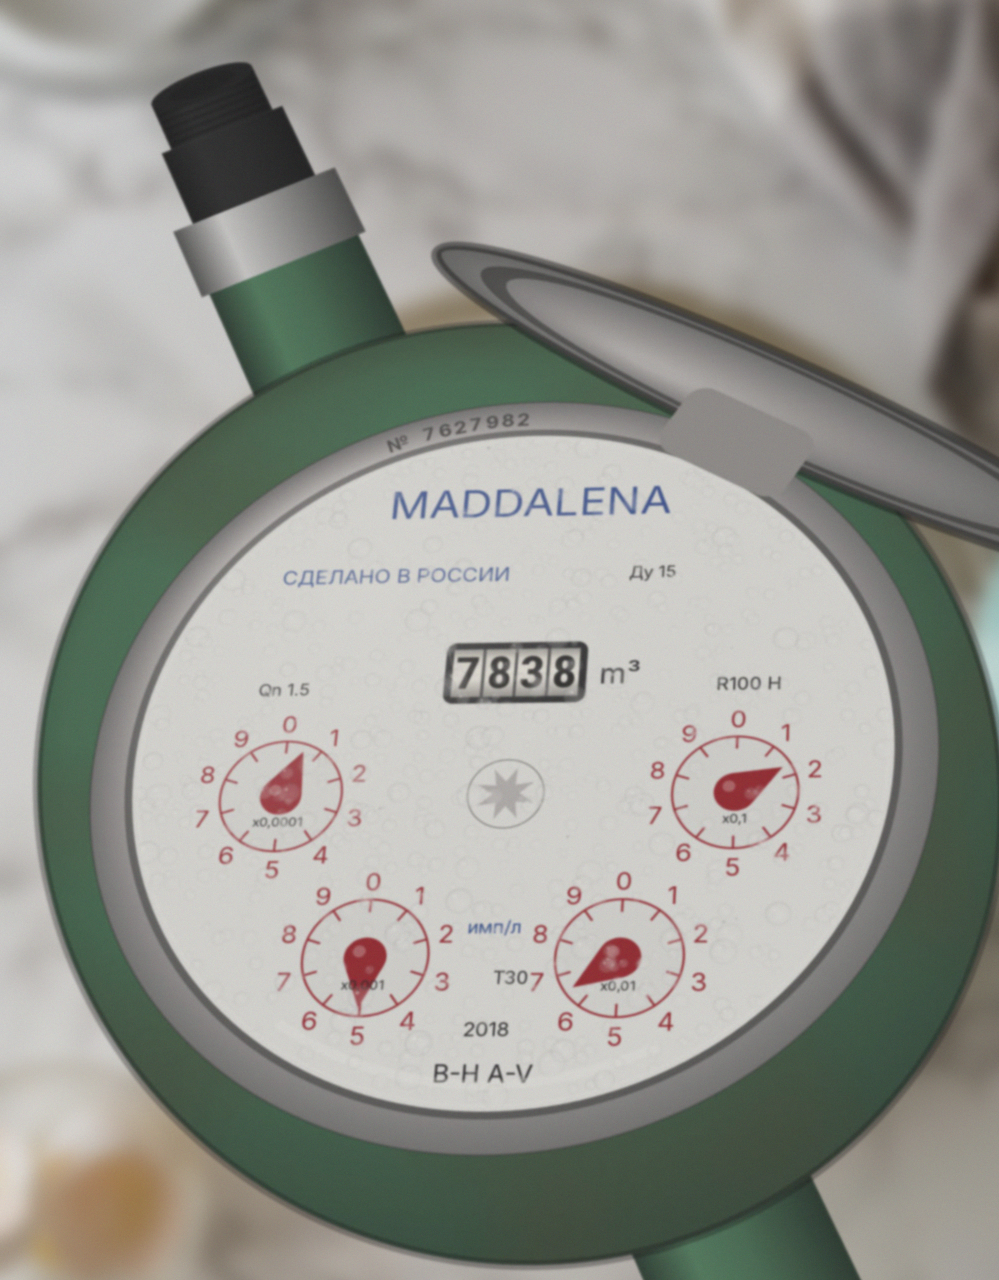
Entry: value=7838.1650 unit=m³
